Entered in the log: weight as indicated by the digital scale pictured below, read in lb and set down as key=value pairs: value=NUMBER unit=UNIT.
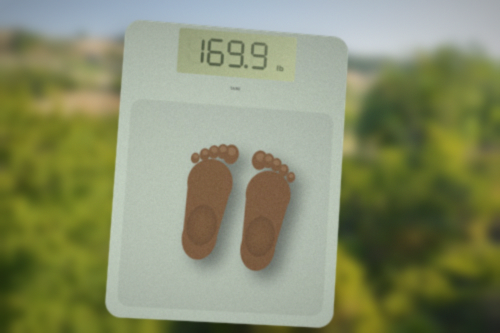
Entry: value=169.9 unit=lb
